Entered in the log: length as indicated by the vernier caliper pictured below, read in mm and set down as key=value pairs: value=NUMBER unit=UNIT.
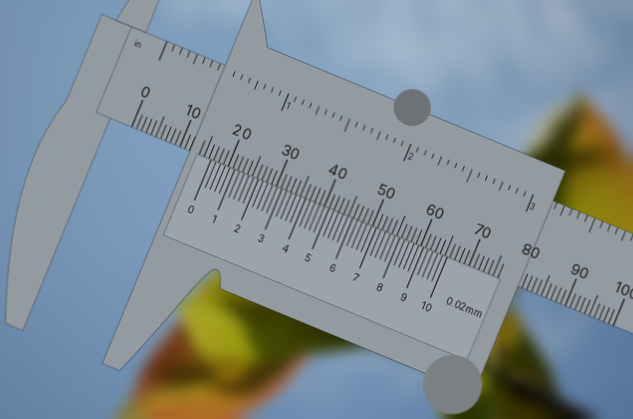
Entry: value=16.5 unit=mm
